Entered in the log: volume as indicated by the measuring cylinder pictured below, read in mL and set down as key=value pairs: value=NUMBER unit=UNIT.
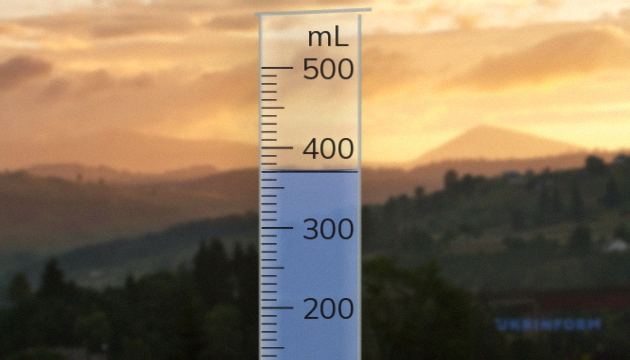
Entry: value=370 unit=mL
